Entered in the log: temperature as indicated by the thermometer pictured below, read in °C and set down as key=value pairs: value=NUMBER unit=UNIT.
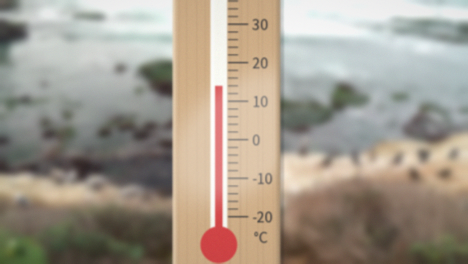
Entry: value=14 unit=°C
